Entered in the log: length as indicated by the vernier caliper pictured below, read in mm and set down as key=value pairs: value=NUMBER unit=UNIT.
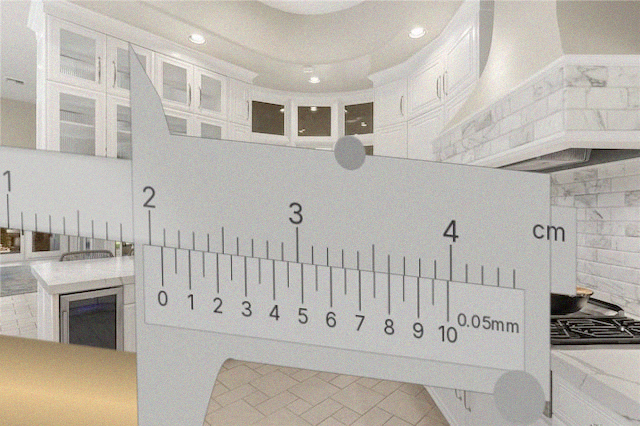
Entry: value=20.8 unit=mm
